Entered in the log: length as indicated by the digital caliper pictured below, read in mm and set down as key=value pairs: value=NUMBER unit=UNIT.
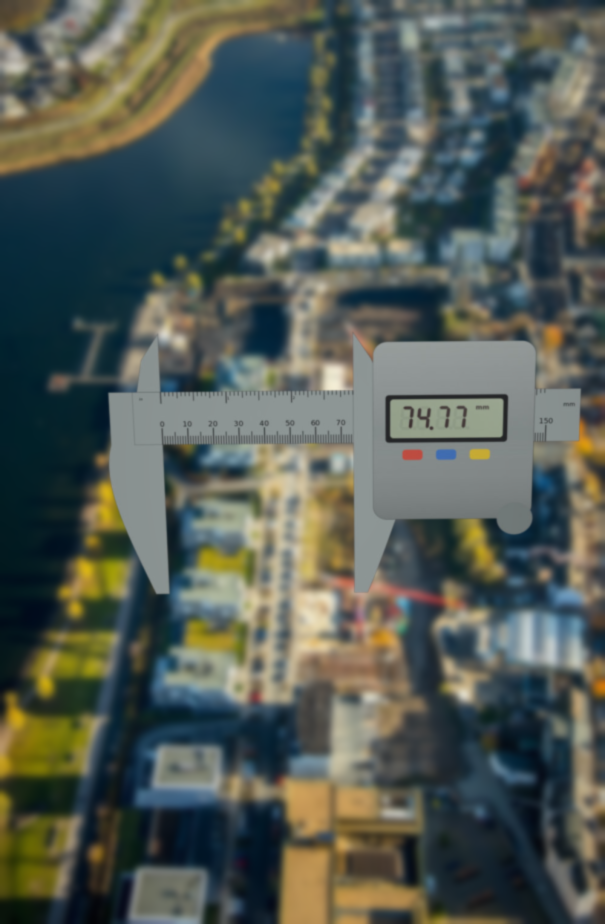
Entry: value=74.77 unit=mm
